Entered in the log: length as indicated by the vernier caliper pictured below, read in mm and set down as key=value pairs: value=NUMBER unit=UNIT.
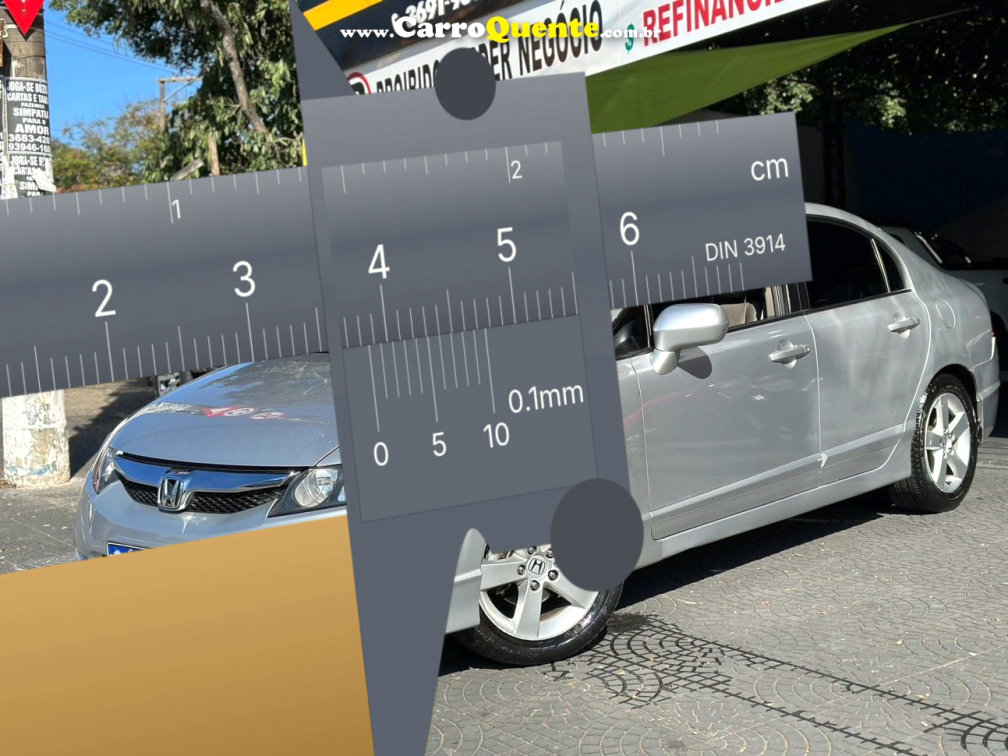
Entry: value=38.6 unit=mm
